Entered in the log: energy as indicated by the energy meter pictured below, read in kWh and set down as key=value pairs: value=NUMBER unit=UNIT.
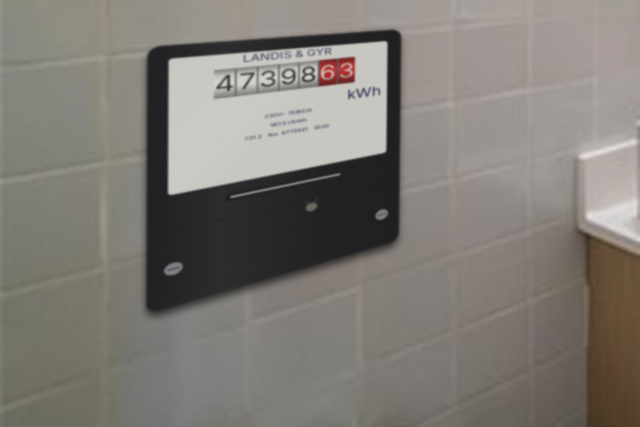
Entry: value=47398.63 unit=kWh
